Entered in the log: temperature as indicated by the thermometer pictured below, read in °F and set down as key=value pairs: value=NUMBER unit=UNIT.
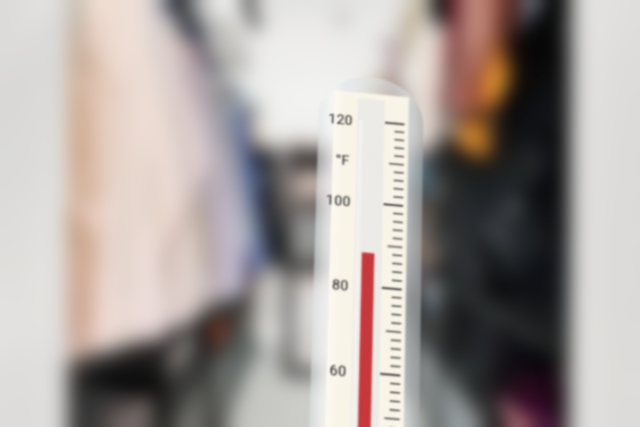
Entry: value=88 unit=°F
